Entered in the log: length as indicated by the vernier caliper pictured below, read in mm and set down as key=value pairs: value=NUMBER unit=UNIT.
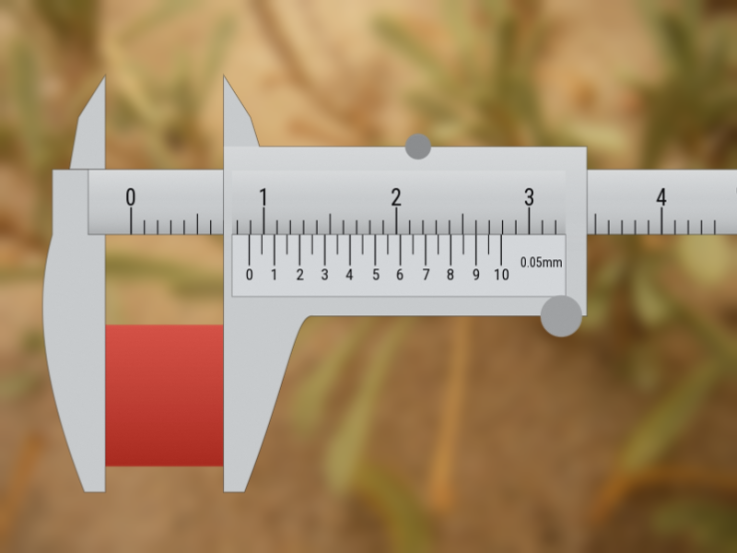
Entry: value=8.9 unit=mm
